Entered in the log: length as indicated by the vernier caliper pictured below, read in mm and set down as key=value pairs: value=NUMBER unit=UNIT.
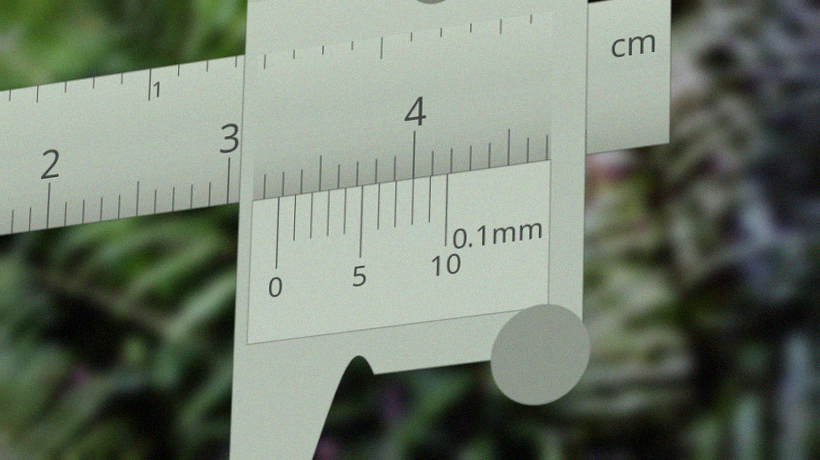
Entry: value=32.8 unit=mm
